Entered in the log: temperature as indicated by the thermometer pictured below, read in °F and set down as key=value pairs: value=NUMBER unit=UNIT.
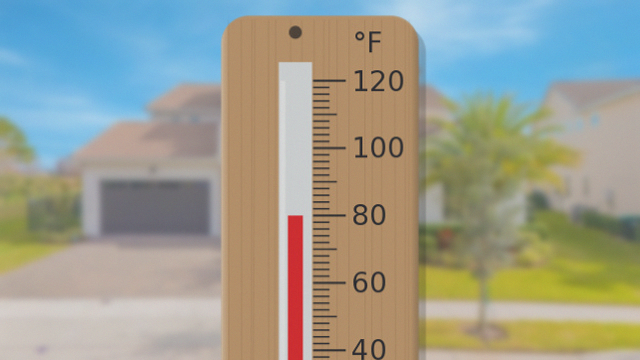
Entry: value=80 unit=°F
